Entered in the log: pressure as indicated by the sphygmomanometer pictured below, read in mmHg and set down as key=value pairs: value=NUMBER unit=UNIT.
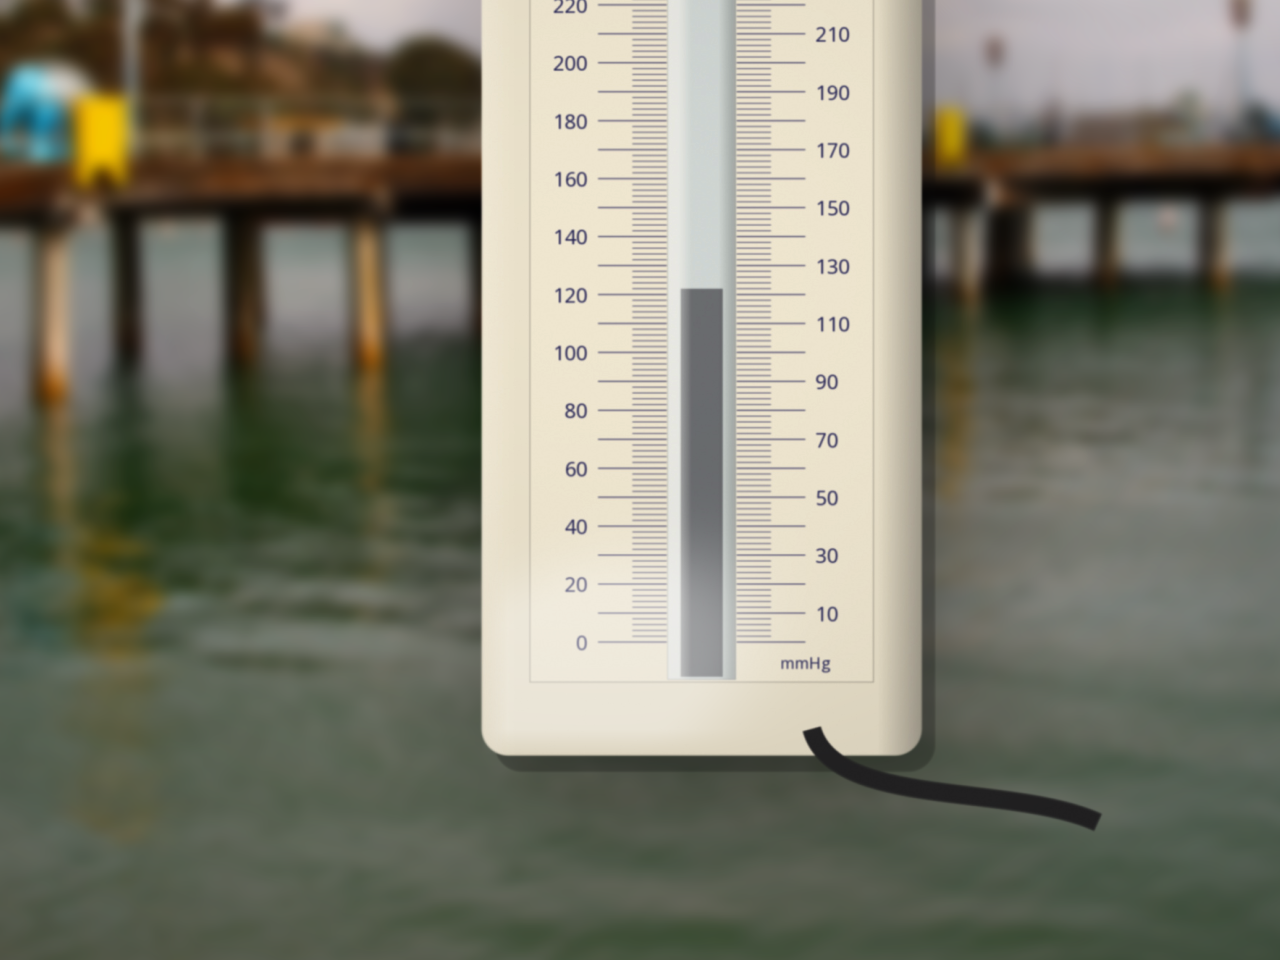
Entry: value=122 unit=mmHg
